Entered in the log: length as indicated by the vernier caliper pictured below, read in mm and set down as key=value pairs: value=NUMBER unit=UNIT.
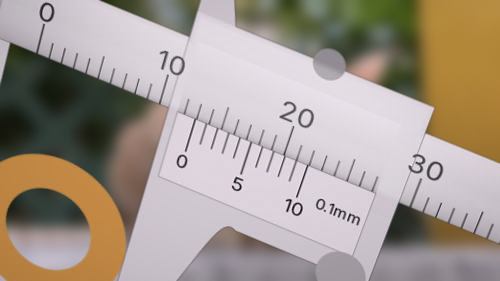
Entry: value=12.9 unit=mm
